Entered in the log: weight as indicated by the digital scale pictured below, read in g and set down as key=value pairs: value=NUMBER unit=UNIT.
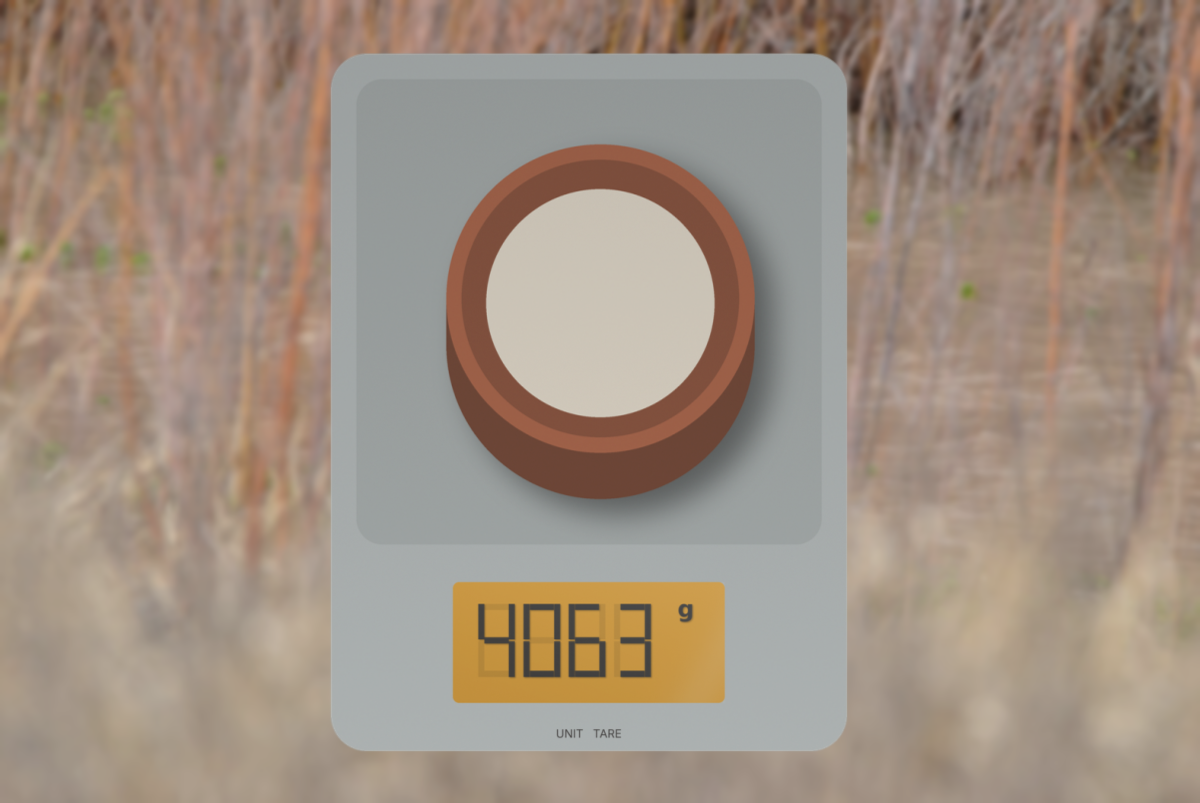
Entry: value=4063 unit=g
